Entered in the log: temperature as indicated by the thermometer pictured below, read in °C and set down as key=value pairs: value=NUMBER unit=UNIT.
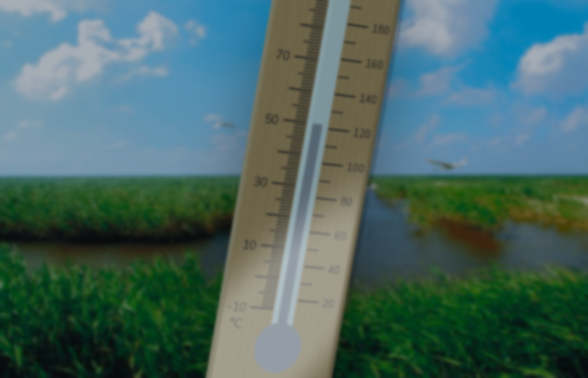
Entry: value=50 unit=°C
